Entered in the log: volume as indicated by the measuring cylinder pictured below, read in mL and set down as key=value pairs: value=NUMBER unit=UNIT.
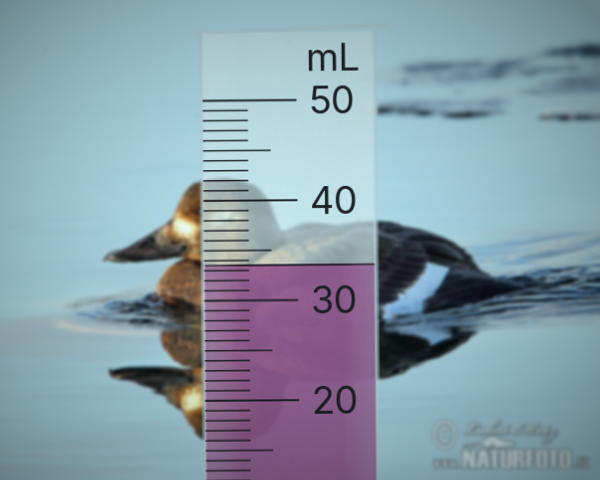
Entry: value=33.5 unit=mL
